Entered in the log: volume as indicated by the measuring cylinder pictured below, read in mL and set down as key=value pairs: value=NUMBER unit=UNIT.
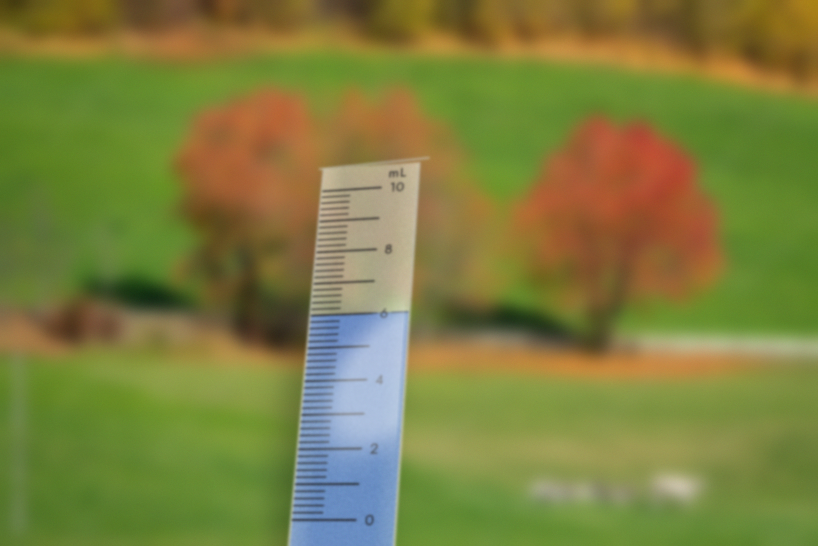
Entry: value=6 unit=mL
